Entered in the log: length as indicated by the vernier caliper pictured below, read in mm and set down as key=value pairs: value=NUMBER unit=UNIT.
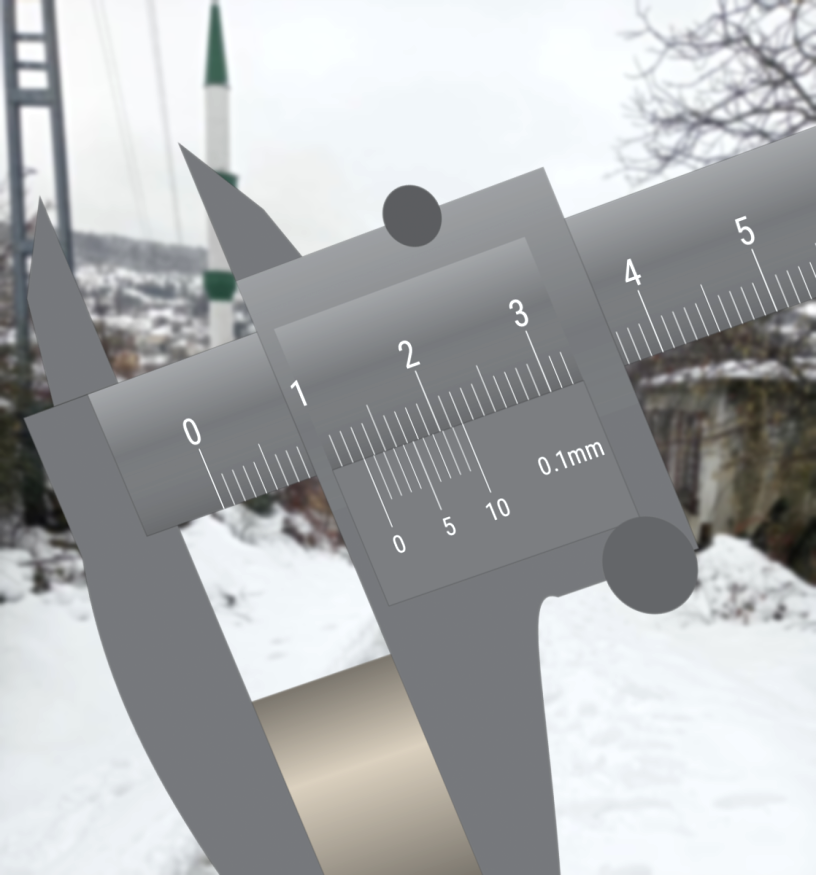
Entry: value=13.0 unit=mm
